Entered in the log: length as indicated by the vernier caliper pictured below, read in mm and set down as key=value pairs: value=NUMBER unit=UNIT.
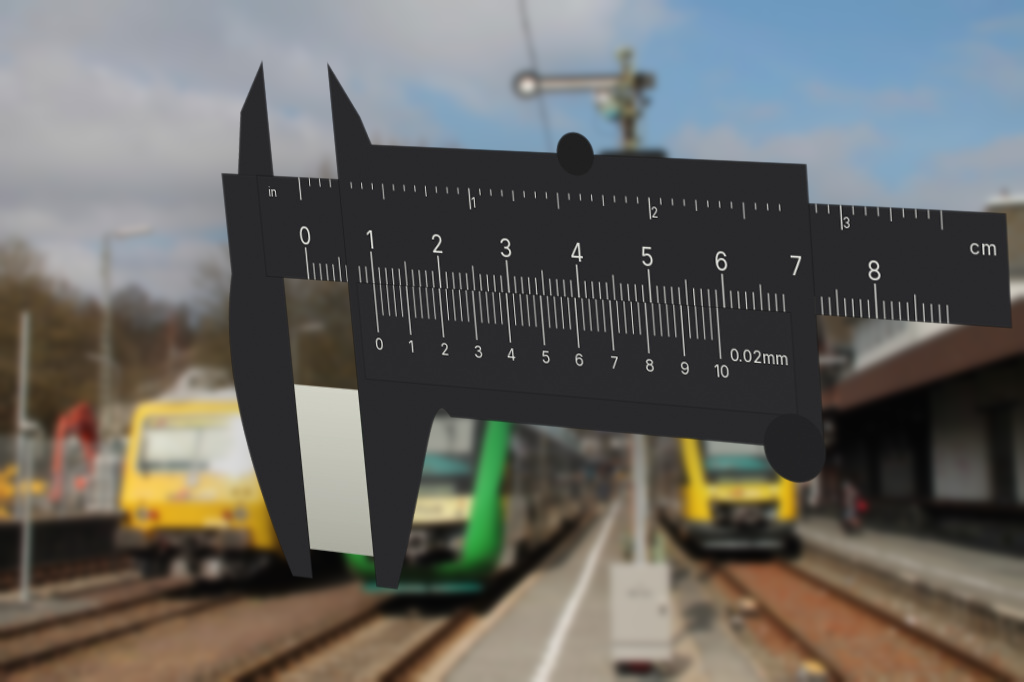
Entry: value=10.0 unit=mm
